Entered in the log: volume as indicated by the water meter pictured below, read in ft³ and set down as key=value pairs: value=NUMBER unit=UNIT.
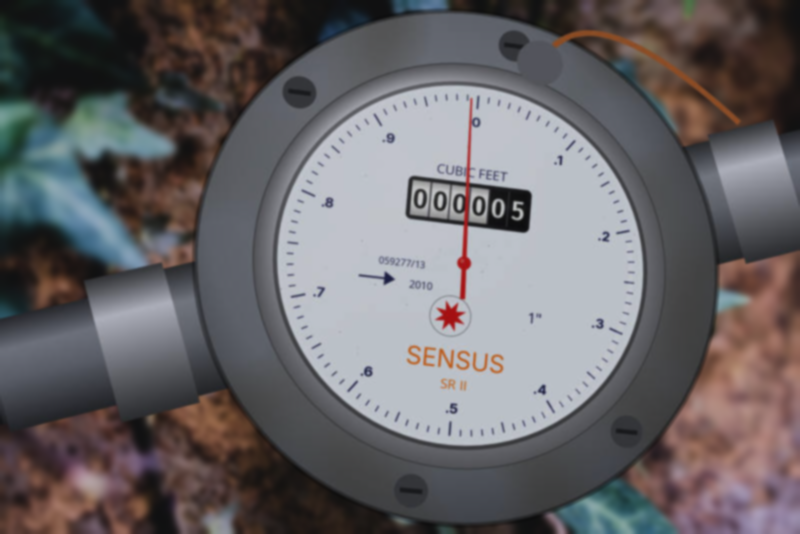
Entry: value=4.99 unit=ft³
